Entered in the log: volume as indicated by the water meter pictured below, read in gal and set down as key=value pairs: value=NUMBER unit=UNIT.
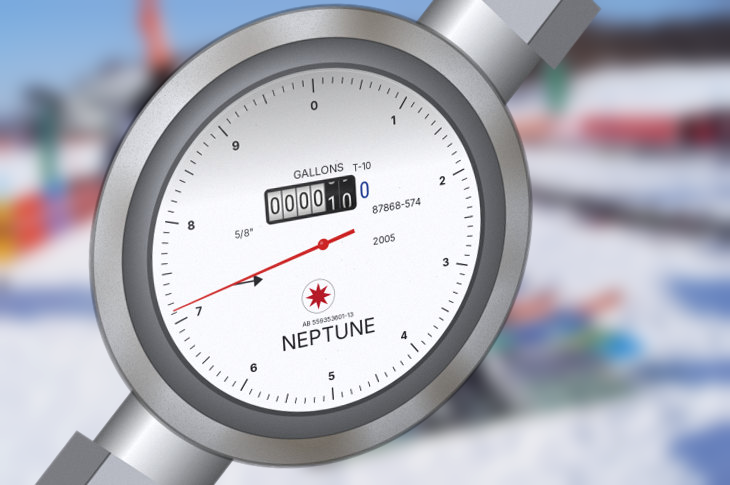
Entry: value=97.1 unit=gal
